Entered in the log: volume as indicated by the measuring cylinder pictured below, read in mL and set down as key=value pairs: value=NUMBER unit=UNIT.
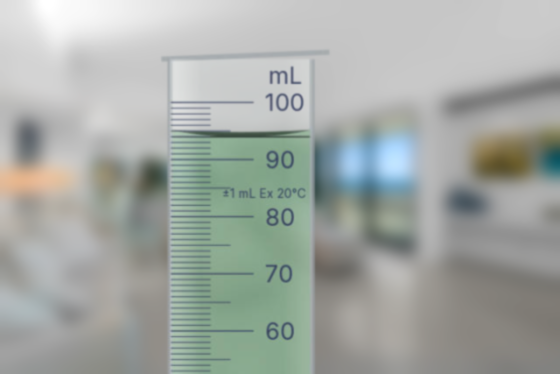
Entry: value=94 unit=mL
